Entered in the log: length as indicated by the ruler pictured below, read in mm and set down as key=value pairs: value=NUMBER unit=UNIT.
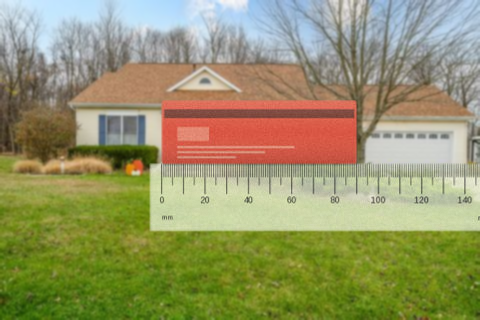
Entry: value=90 unit=mm
